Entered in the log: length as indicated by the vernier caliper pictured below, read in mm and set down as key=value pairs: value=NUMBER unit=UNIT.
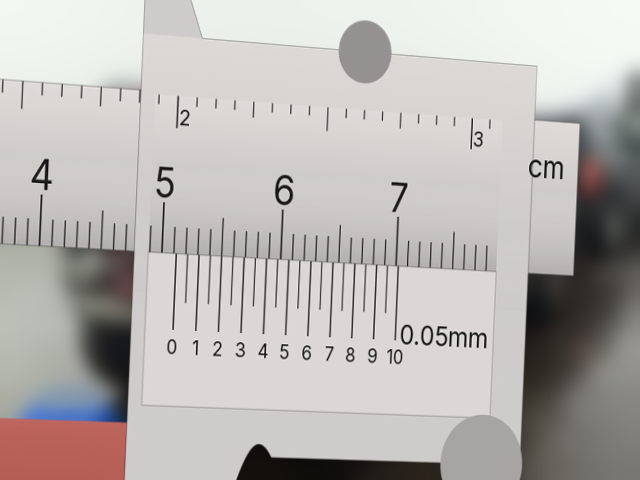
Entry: value=51.2 unit=mm
